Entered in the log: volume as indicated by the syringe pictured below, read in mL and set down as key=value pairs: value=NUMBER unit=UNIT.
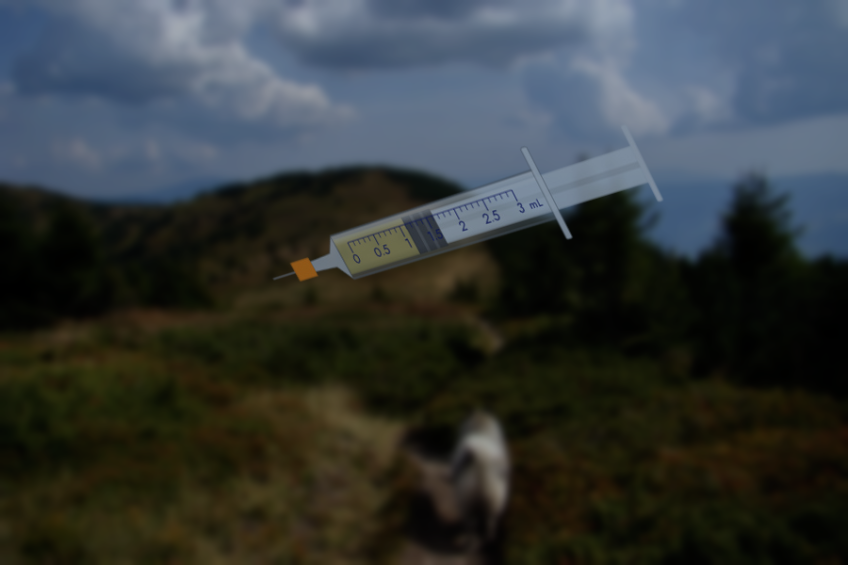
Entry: value=1.1 unit=mL
